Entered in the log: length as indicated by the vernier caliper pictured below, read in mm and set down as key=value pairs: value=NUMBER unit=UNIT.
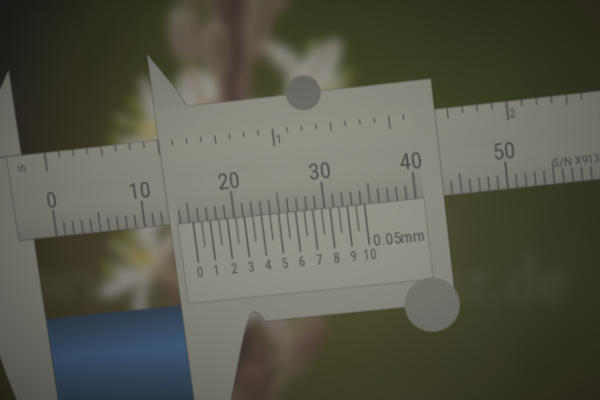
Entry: value=15.4 unit=mm
